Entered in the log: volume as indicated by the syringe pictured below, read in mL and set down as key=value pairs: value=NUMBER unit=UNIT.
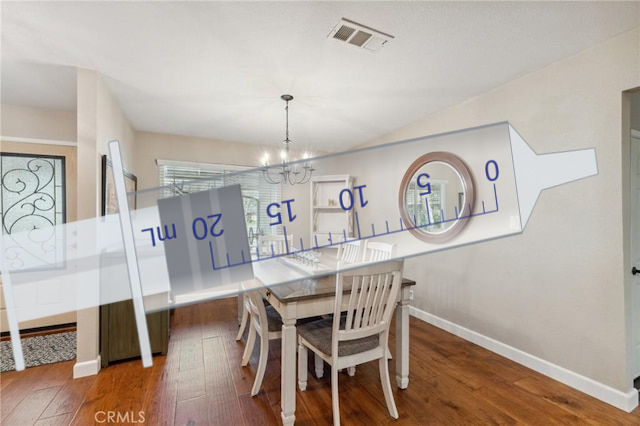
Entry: value=17.5 unit=mL
